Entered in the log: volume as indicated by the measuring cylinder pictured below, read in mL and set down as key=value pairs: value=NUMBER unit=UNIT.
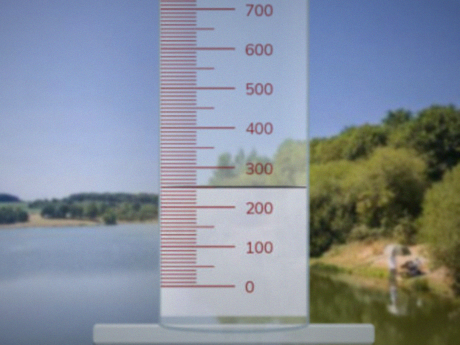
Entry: value=250 unit=mL
